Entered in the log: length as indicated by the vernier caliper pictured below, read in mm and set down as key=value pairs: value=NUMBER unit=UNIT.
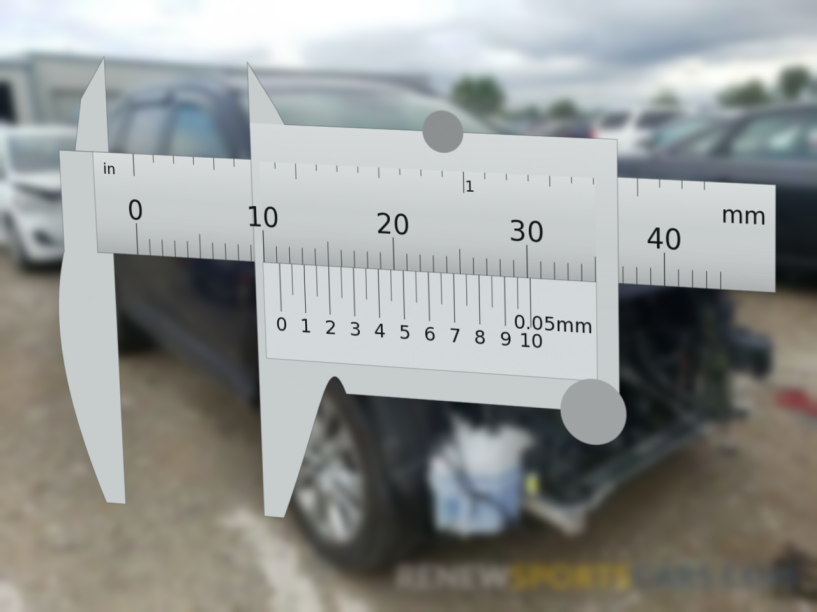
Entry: value=11.2 unit=mm
